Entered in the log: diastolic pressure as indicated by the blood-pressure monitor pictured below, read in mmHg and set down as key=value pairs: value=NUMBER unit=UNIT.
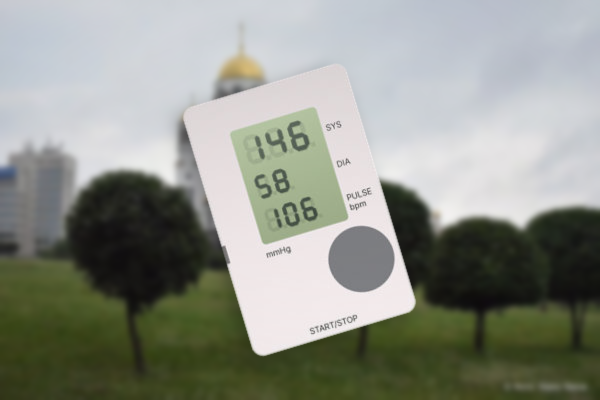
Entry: value=58 unit=mmHg
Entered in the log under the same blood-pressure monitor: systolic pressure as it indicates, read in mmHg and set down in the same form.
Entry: value=146 unit=mmHg
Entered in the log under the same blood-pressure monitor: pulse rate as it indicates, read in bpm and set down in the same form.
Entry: value=106 unit=bpm
